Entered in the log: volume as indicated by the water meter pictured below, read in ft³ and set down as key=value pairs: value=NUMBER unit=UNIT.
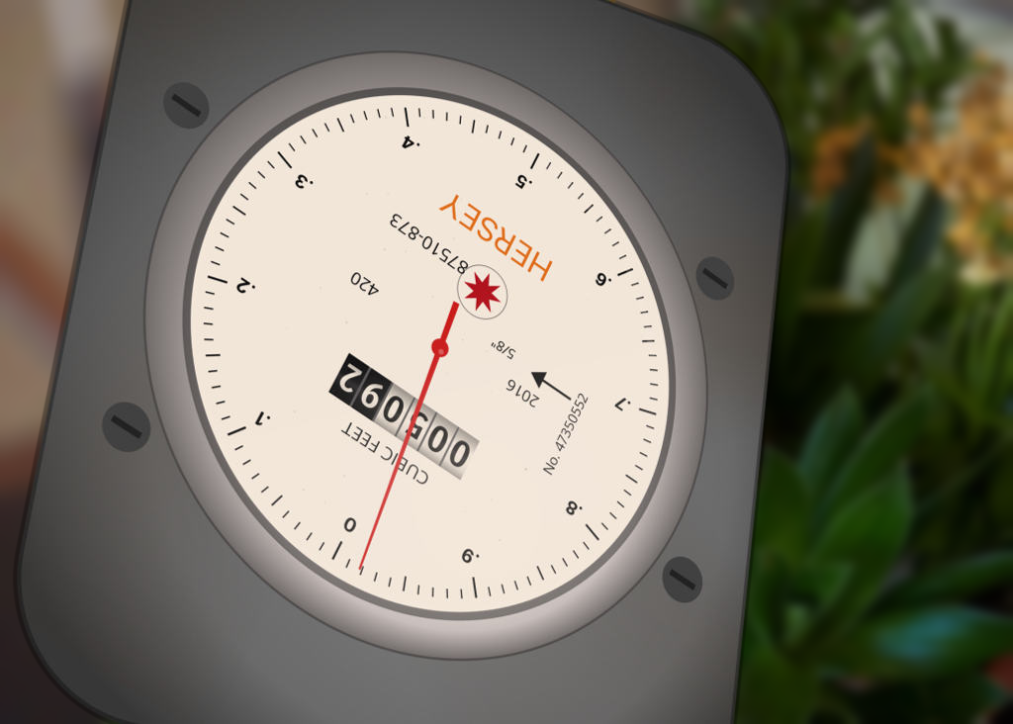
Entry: value=5091.98 unit=ft³
